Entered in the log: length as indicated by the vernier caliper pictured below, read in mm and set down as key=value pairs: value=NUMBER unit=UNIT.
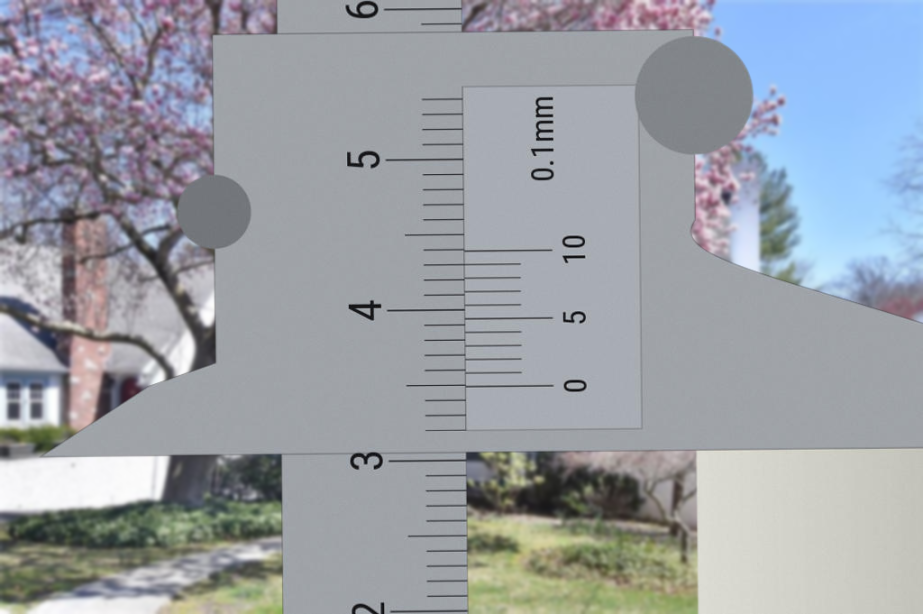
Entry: value=34.9 unit=mm
